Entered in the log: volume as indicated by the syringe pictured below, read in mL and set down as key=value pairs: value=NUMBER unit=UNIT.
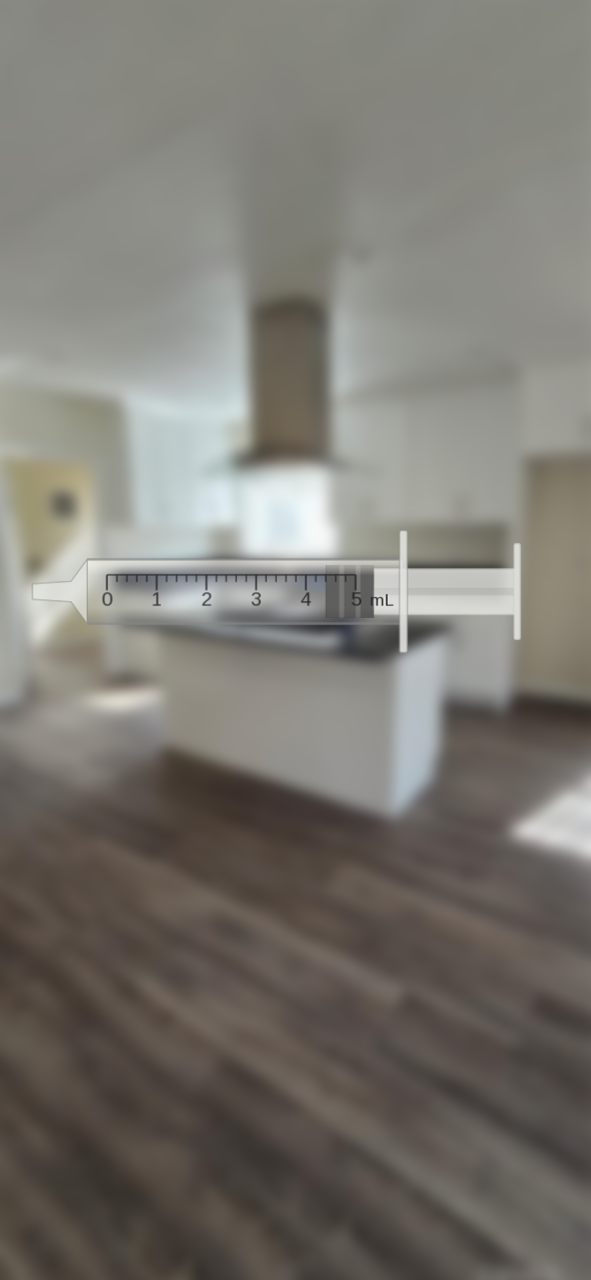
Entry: value=4.4 unit=mL
